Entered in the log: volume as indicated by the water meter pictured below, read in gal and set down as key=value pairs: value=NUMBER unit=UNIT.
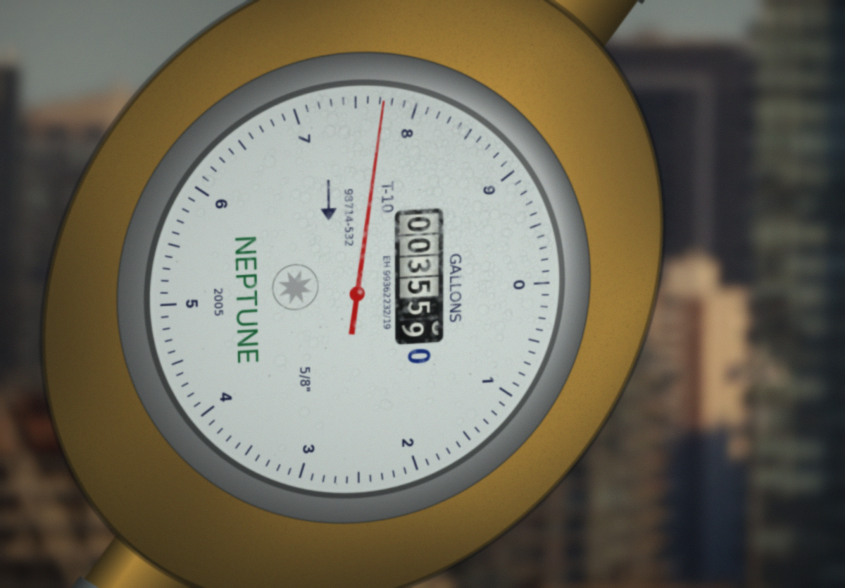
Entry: value=35587.7 unit=gal
